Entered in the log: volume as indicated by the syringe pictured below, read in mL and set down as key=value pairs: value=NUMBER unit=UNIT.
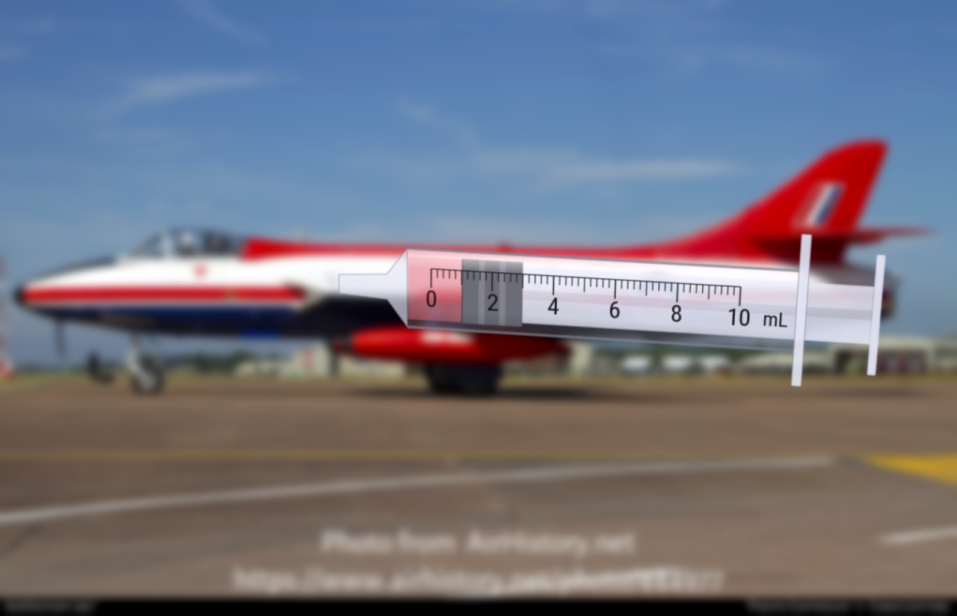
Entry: value=1 unit=mL
